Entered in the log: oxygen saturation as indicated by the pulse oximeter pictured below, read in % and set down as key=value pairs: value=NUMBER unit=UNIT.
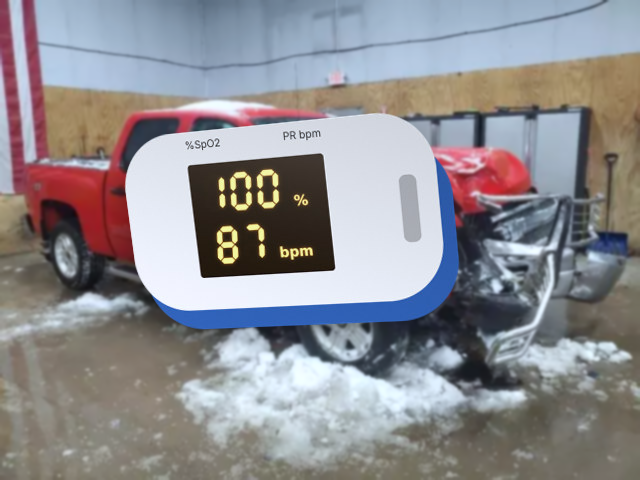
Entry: value=100 unit=%
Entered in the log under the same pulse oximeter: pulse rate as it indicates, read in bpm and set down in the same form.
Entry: value=87 unit=bpm
